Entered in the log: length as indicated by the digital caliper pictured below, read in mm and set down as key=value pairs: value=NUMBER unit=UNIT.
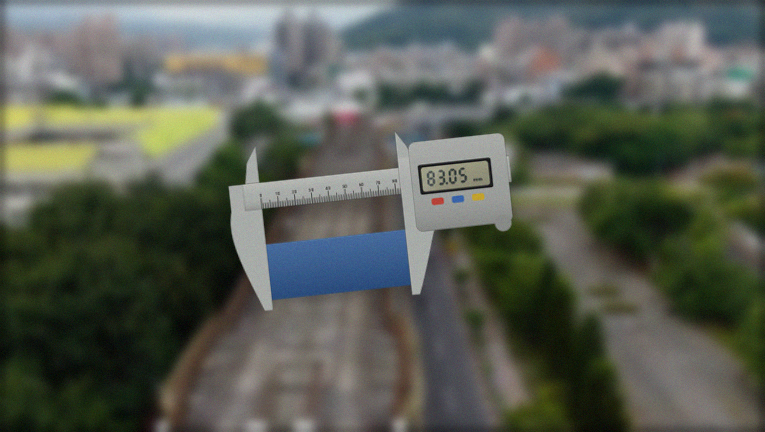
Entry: value=83.05 unit=mm
